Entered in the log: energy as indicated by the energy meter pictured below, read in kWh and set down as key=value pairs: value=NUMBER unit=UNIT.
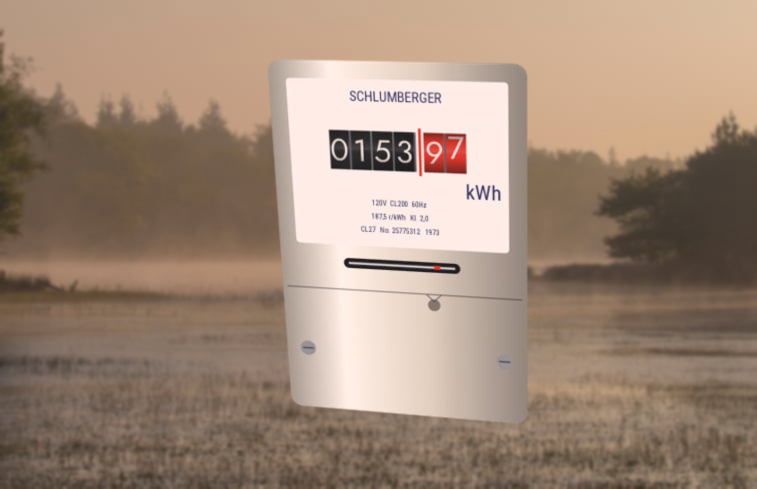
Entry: value=153.97 unit=kWh
